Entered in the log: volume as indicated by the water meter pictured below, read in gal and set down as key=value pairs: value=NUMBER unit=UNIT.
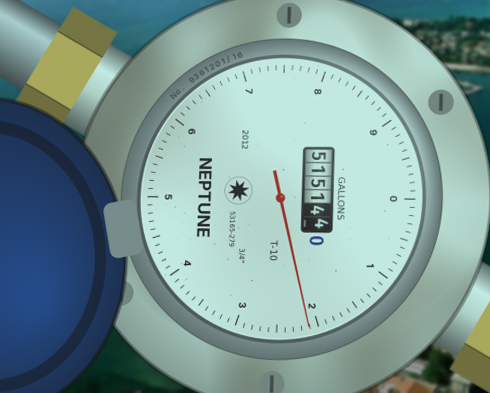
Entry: value=5151442.1 unit=gal
